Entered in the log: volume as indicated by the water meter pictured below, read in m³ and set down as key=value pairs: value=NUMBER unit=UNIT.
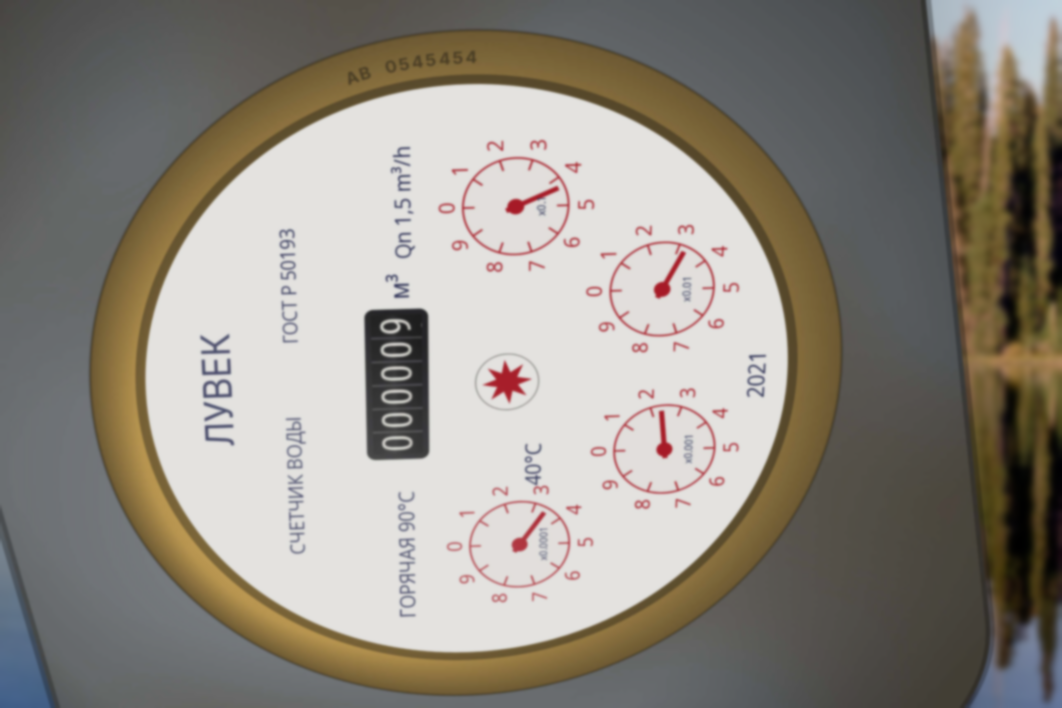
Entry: value=9.4323 unit=m³
